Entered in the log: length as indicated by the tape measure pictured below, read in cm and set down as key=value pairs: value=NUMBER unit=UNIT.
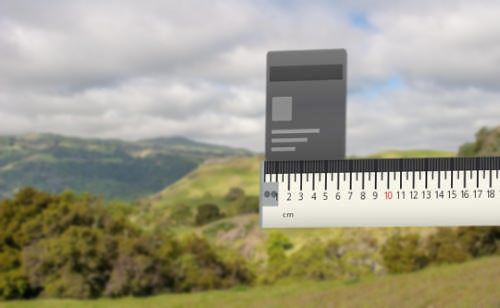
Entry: value=6.5 unit=cm
